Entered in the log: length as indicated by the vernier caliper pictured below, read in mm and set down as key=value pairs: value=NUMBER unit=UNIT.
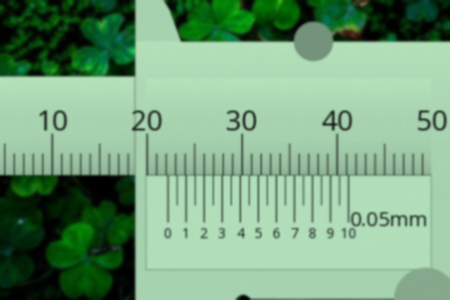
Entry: value=22.2 unit=mm
